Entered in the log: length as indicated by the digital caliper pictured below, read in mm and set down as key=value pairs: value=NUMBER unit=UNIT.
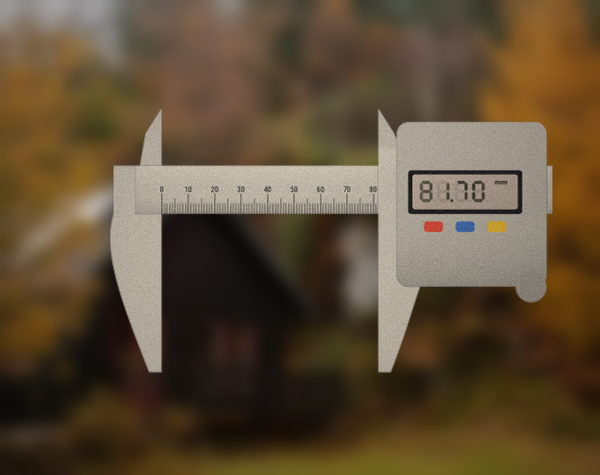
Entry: value=81.70 unit=mm
